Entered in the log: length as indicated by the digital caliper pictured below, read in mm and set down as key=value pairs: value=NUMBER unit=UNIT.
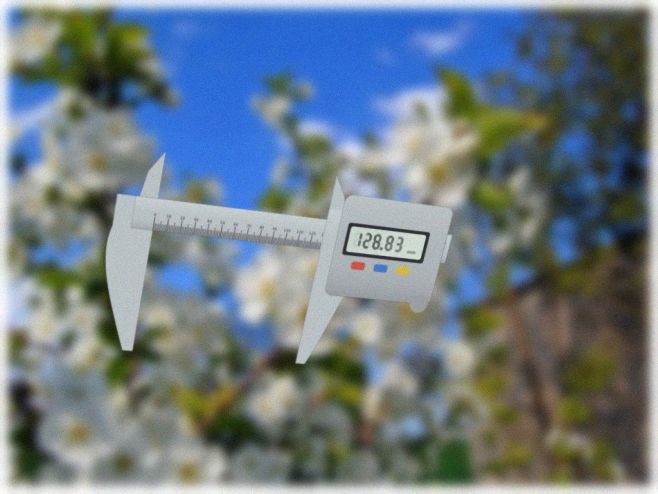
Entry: value=128.83 unit=mm
